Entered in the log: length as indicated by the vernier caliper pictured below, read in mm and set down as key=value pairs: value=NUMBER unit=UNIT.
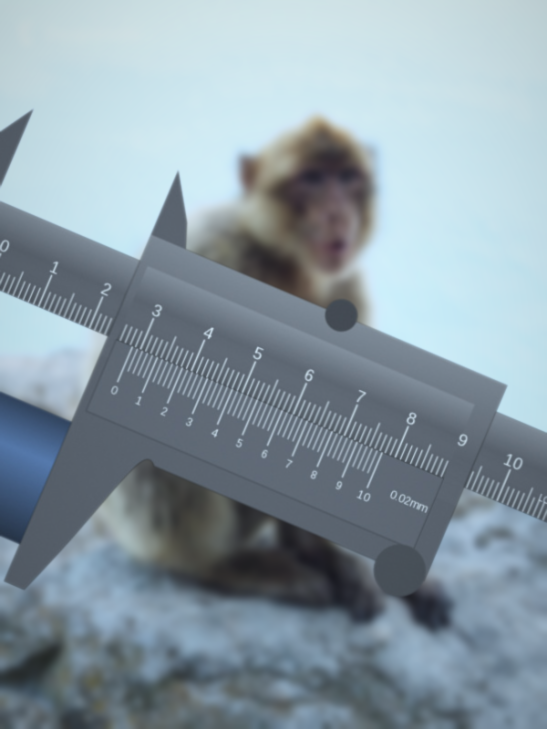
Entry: value=28.5 unit=mm
